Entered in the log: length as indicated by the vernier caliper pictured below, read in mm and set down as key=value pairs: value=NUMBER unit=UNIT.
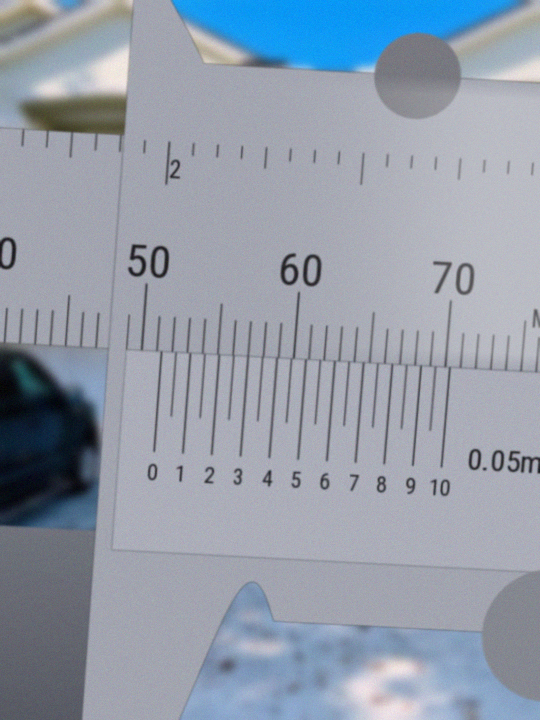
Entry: value=51.3 unit=mm
